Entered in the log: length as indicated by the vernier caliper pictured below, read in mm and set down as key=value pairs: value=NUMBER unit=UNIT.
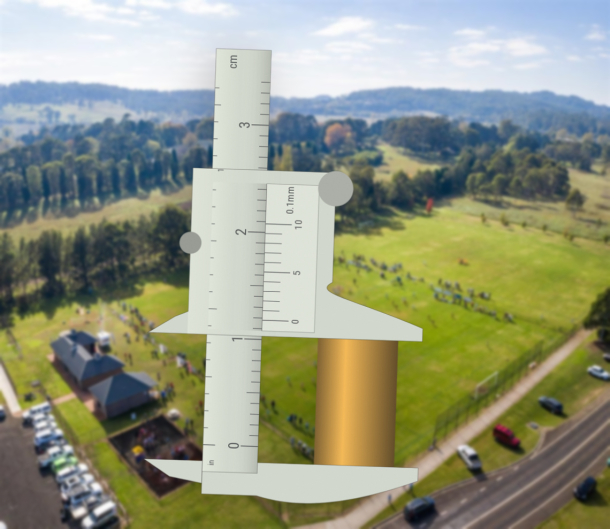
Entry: value=11.8 unit=mm
